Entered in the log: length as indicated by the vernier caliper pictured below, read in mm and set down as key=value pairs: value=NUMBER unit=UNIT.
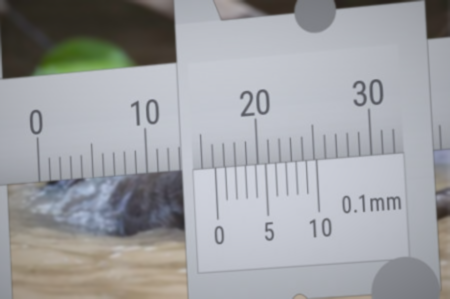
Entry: value=16.2 unit=mm
